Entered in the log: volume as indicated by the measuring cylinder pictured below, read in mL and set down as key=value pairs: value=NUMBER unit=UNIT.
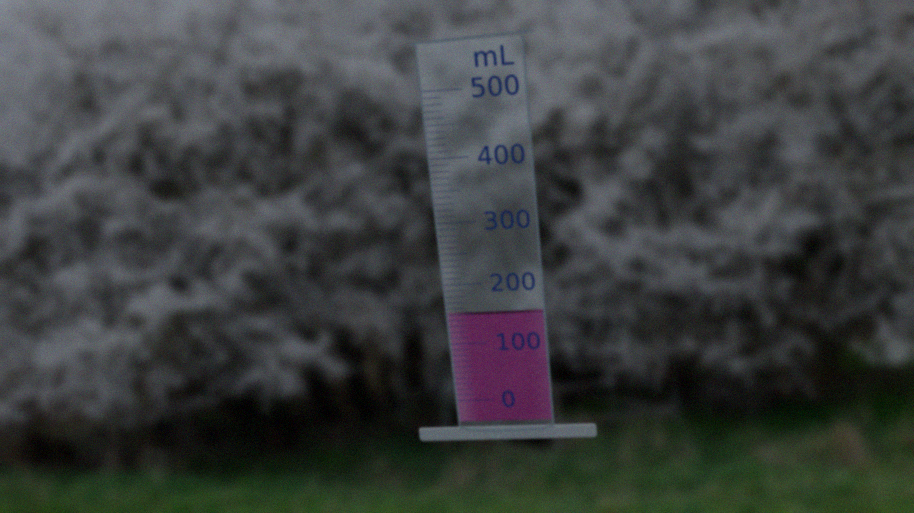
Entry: value=150 unit=mL
